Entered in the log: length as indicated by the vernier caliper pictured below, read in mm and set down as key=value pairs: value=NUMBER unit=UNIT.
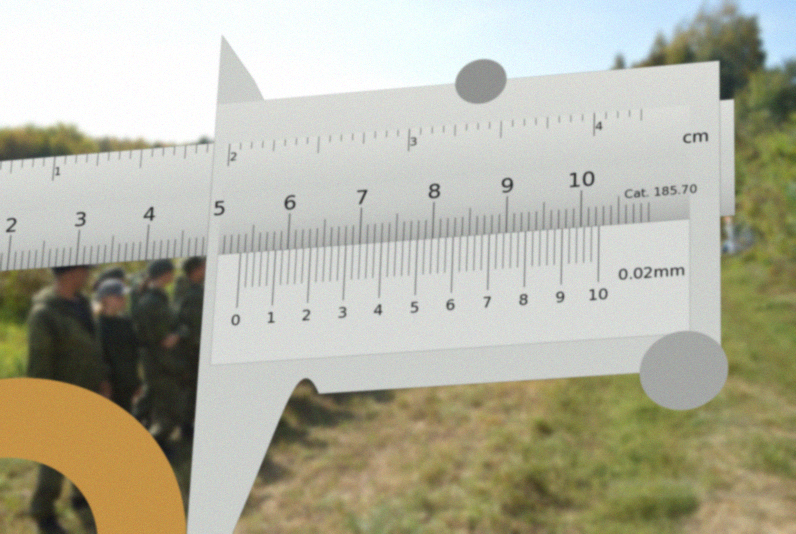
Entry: value=53.4 unit=mm
